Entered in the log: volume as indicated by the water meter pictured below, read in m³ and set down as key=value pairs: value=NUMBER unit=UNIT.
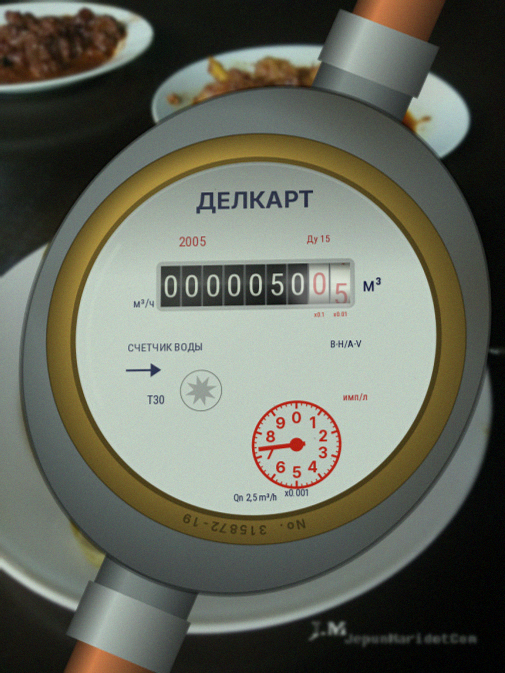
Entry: value=50.047 unit=m³
